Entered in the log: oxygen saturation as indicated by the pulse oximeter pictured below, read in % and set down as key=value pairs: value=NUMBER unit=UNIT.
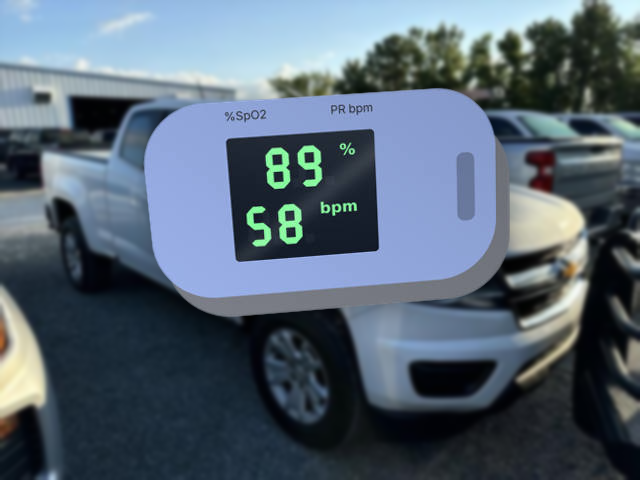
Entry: value=89 unit=%
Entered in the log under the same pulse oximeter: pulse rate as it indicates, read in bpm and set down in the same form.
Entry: value=58 unit=bpm
